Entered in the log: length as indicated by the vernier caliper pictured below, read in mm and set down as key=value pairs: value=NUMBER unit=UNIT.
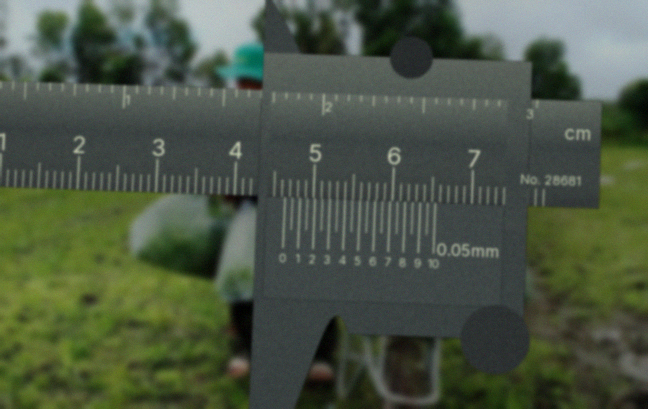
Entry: value=46.4 unit=mm
